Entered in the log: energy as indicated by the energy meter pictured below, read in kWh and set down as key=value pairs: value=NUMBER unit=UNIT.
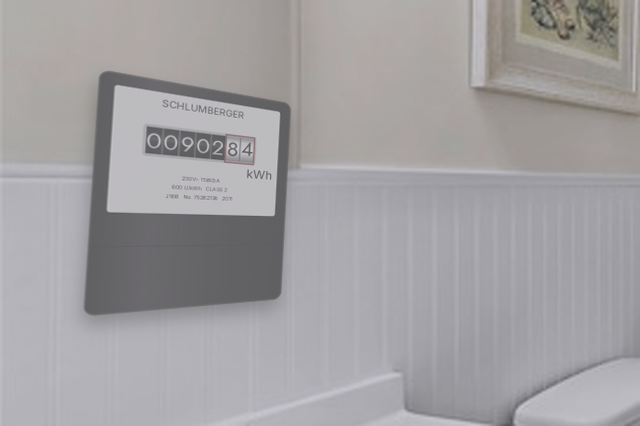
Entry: value=902.84 unit=kWh
